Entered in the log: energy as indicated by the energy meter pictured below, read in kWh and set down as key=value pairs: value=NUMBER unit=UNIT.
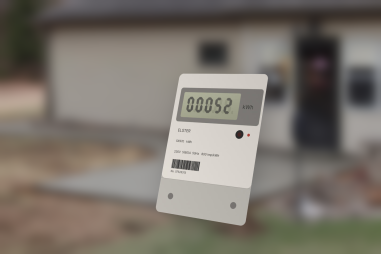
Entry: value=52 unit=kWh
